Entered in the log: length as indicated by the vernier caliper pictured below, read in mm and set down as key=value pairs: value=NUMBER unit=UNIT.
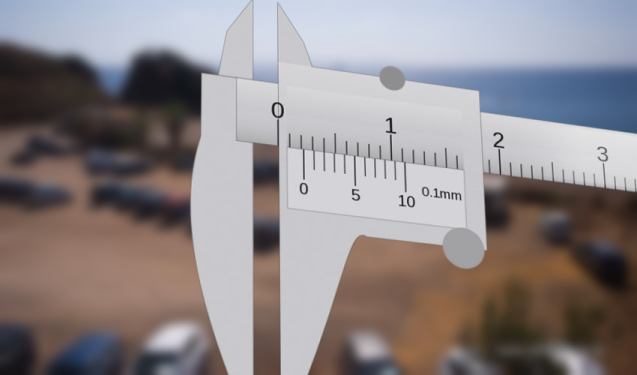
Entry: value=2.2 unit=mm
